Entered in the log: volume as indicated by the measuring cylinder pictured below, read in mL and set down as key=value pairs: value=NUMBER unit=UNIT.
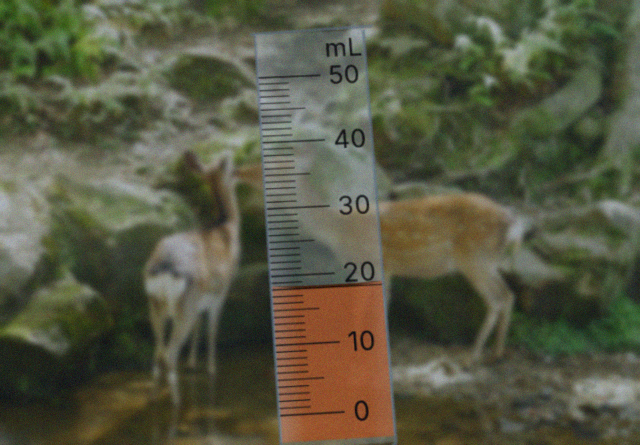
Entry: value=18 unit=mL
